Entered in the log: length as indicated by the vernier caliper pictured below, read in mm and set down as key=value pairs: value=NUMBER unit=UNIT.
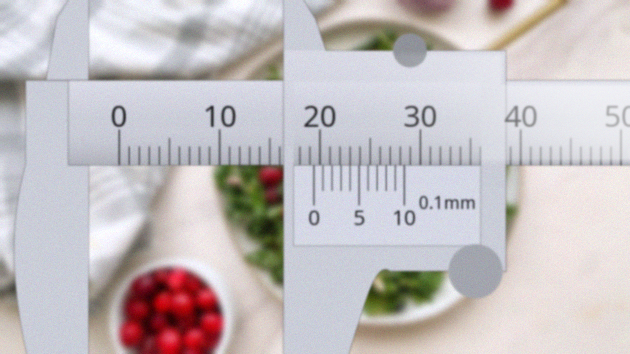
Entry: value=19.4 unit=mm
